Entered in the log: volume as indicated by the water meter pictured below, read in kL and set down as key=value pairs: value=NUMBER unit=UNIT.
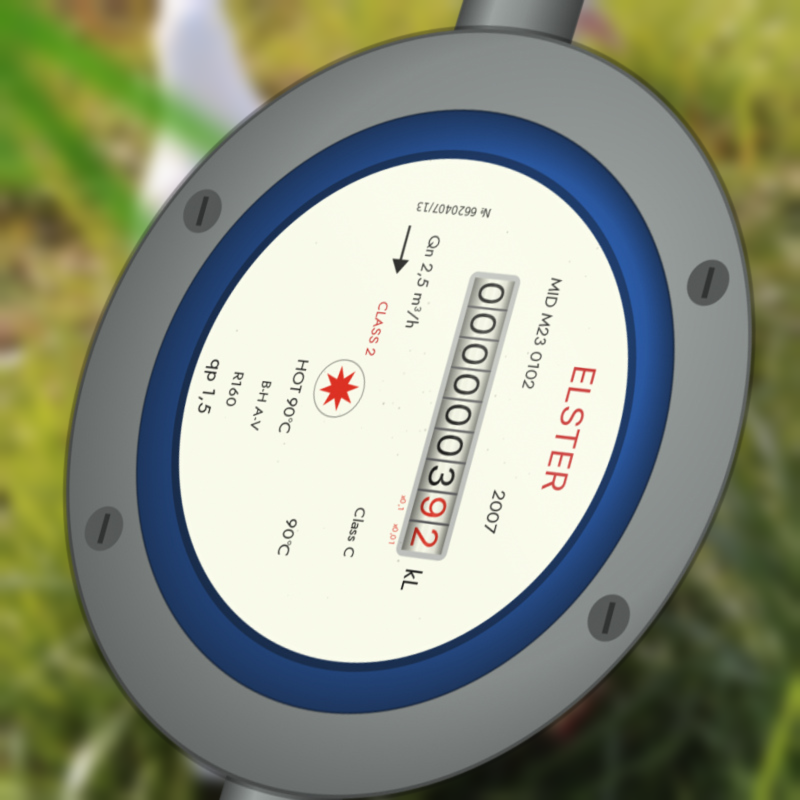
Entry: value=3.92 unit=kL
